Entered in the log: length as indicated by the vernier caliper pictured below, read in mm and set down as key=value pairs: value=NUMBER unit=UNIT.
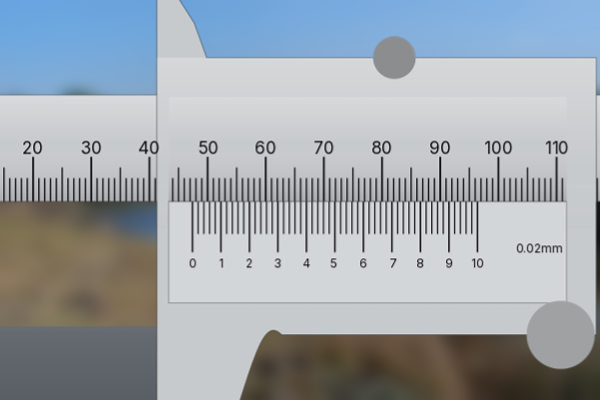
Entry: value=47.4 unit=mm
